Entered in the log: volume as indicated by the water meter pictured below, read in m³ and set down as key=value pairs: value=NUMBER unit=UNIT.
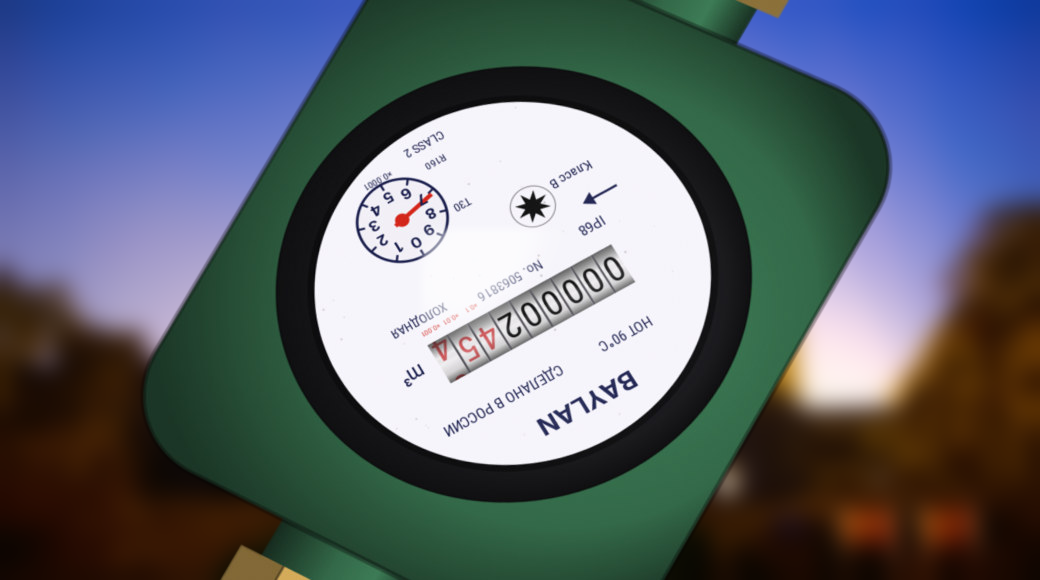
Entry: value=2.4537 unit=m³
